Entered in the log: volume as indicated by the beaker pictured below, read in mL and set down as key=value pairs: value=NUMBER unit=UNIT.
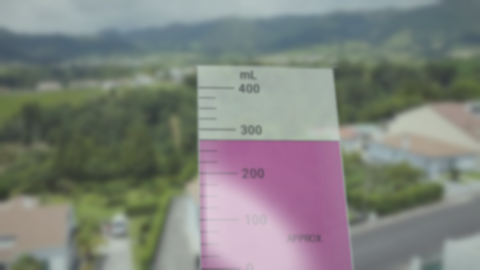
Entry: value=275 unit=mL
